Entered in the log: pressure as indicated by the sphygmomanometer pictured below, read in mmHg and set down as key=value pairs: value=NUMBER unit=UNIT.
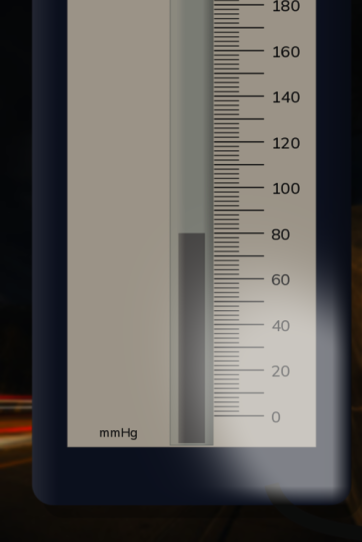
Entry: value=80 unit=mmHg
